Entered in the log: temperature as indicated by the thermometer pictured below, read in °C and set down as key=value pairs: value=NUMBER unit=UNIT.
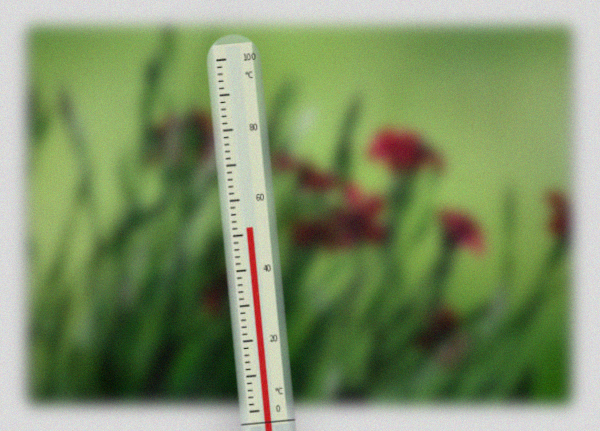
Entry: value=52 unit=°C
